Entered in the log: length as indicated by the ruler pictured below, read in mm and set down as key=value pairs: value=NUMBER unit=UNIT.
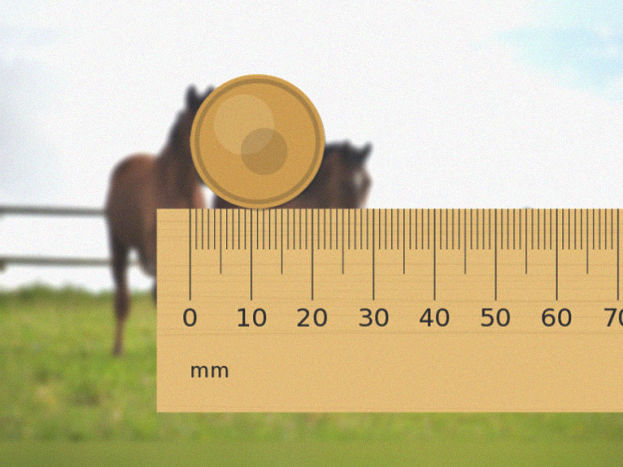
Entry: value=22 unit=mm
